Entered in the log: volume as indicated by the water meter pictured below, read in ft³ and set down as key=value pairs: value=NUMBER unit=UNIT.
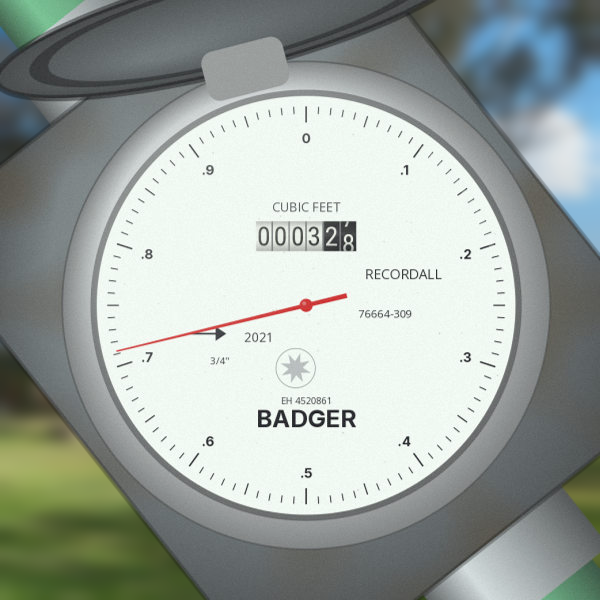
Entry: value=327.71 unit=ft³
